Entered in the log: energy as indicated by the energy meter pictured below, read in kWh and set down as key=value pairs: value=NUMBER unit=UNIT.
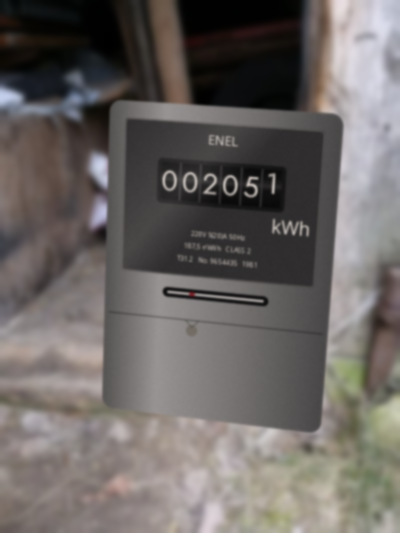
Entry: value=2051 unit=kWh
